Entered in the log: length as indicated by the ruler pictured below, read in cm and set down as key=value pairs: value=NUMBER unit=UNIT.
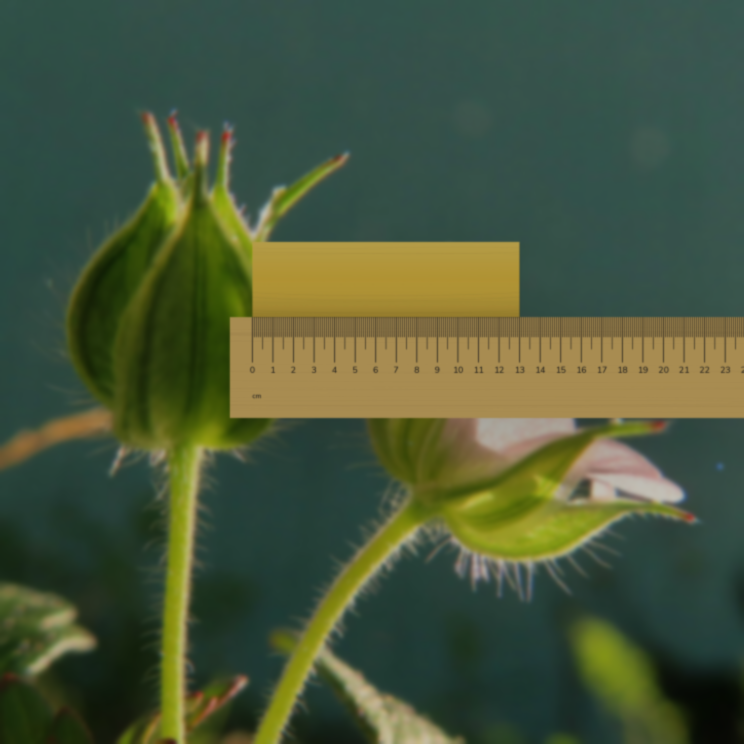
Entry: value=13 unit=cm
